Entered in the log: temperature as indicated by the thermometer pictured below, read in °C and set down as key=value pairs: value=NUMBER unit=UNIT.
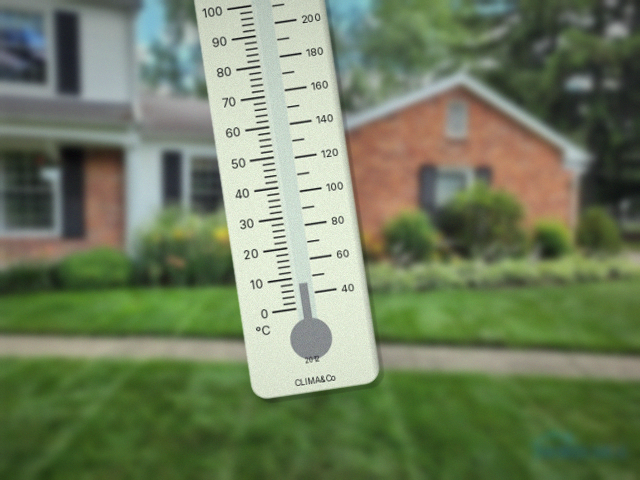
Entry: value=8 unit=°C
